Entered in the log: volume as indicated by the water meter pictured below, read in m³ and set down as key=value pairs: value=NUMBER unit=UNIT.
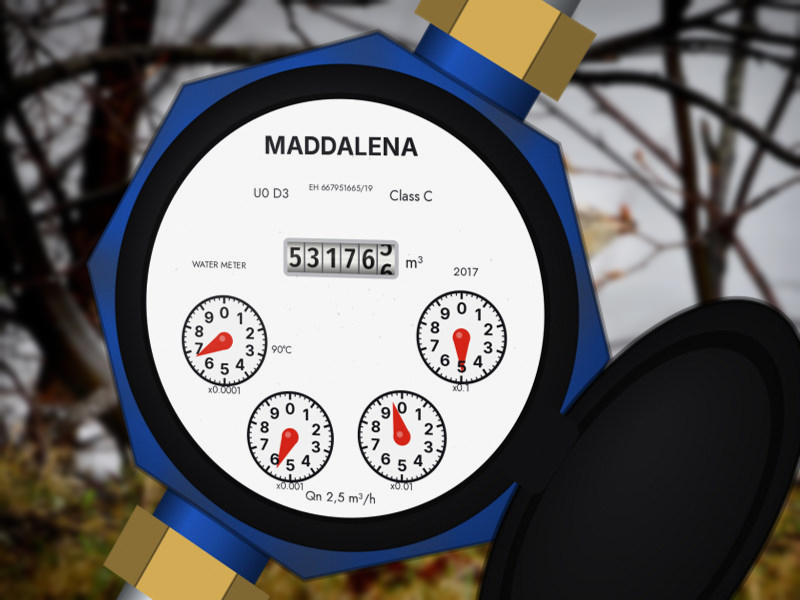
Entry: value=531765.4956 unit=m³
